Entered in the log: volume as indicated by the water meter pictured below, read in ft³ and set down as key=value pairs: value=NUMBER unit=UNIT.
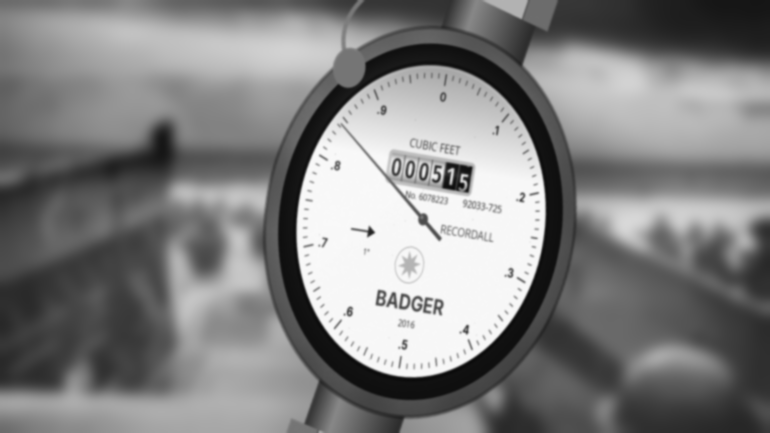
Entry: value=514.84 unit=ft³
